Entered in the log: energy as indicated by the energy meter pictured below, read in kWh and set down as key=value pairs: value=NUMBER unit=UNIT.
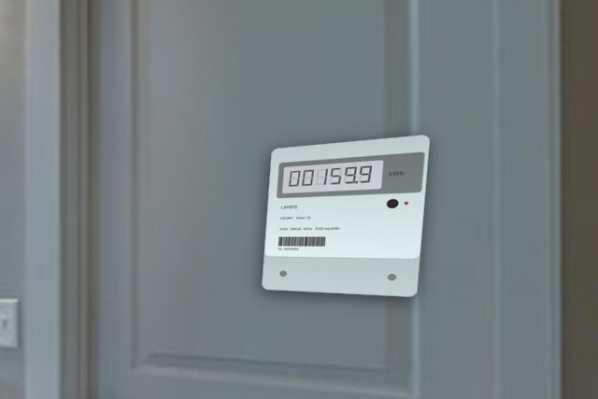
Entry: value=159.9 unit=kWh
